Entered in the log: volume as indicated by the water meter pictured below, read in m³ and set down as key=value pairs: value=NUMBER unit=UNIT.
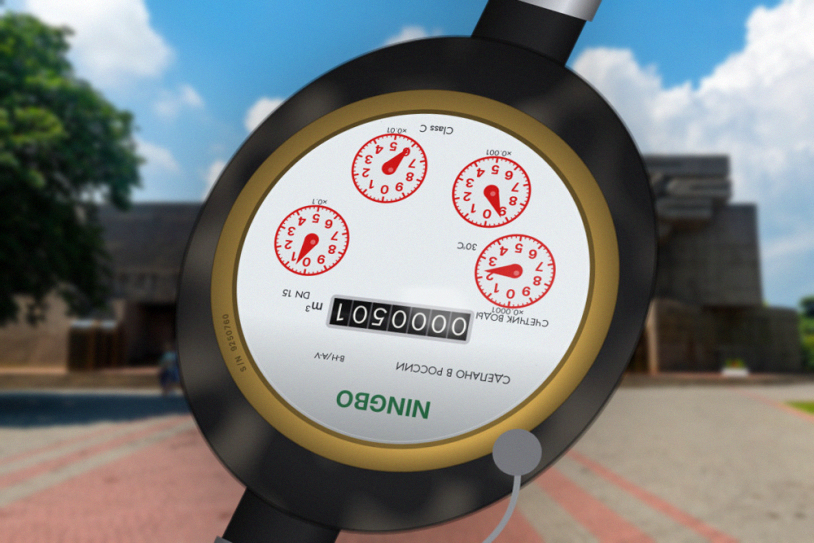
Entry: value=501.0592 unit=m³
